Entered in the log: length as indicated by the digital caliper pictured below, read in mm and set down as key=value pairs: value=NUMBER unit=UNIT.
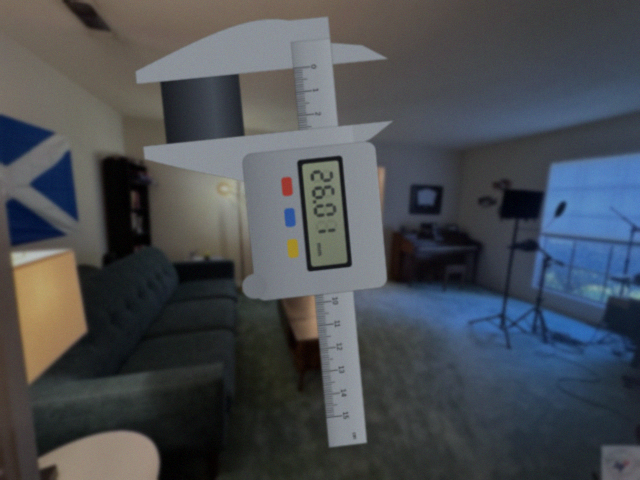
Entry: value=26.01 unit=mm
